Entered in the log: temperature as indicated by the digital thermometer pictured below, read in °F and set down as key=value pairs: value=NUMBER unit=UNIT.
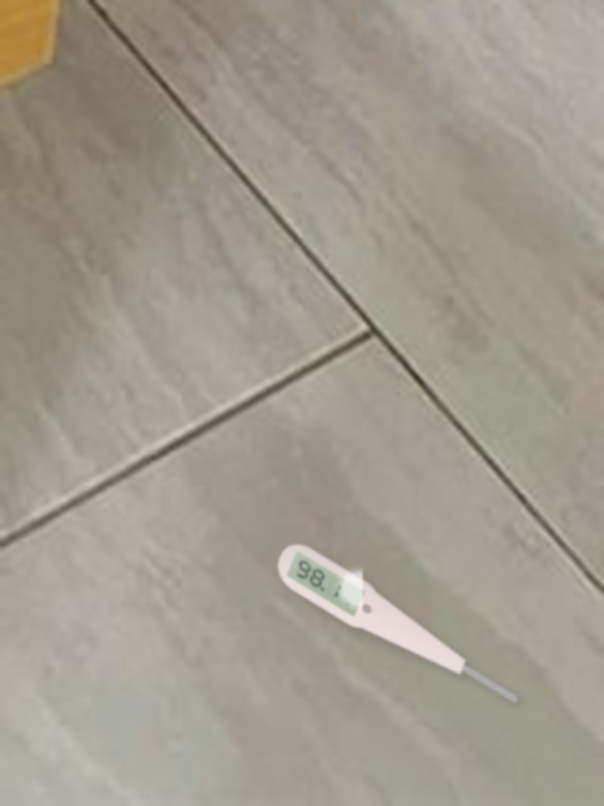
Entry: value=98.1 unit=°F
